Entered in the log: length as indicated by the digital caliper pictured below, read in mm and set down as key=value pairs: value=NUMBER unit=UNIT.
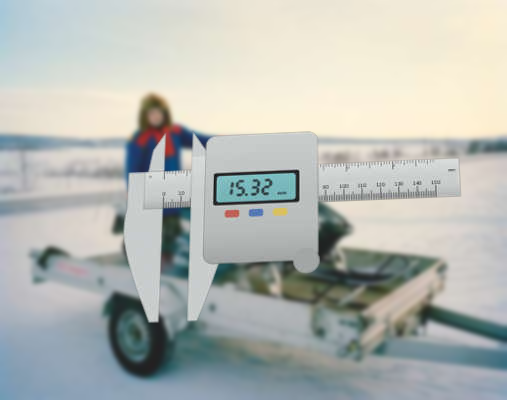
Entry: value=15.32 unit=mm
